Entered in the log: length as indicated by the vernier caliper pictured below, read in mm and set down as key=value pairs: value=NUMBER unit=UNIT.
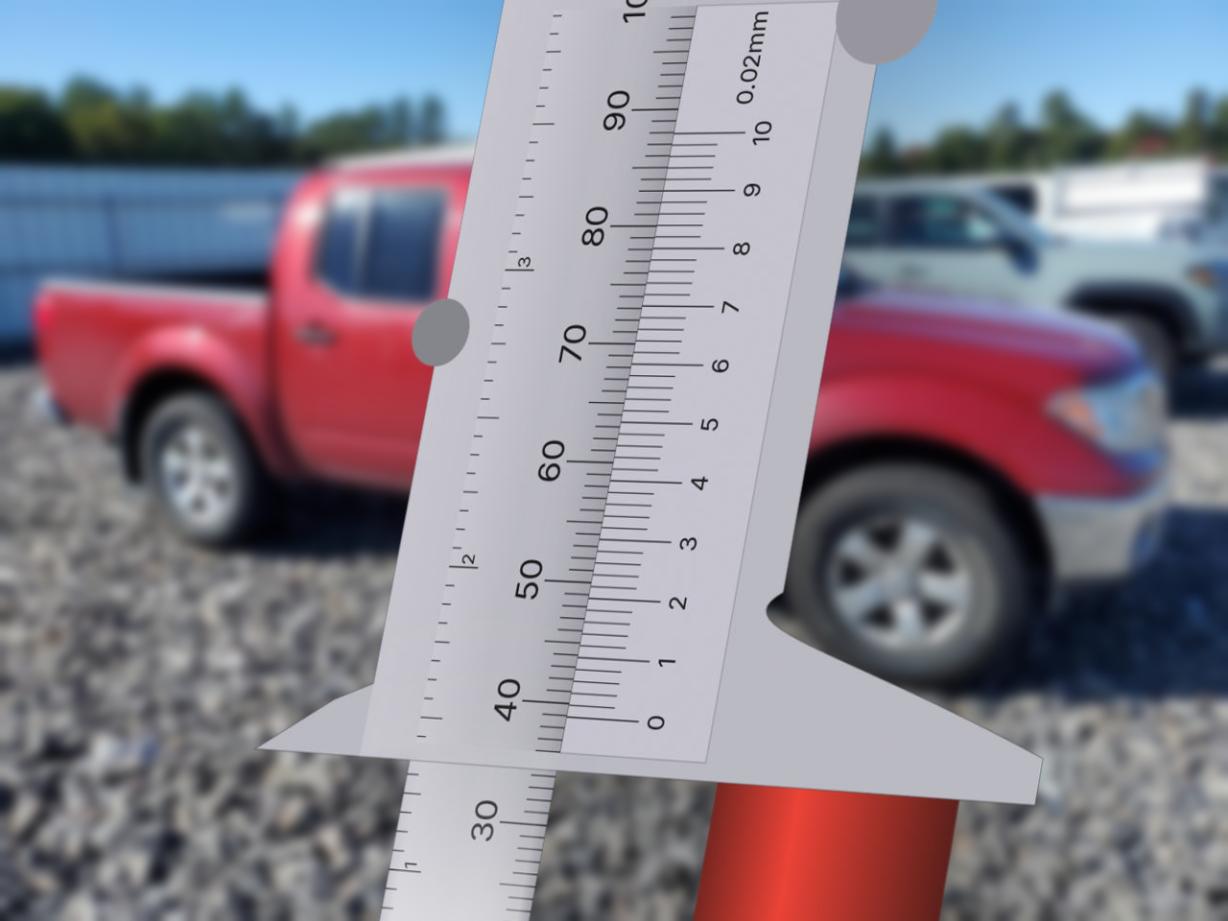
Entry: value=38.9 unit=mm
